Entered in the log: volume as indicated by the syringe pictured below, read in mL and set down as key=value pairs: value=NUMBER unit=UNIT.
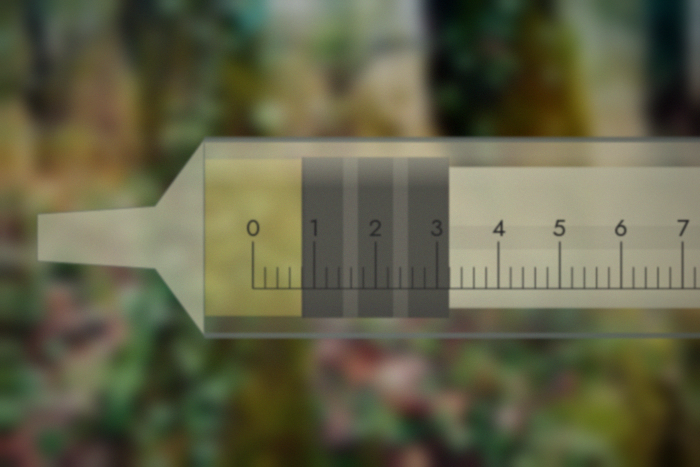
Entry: value=0.8 unit=mL
